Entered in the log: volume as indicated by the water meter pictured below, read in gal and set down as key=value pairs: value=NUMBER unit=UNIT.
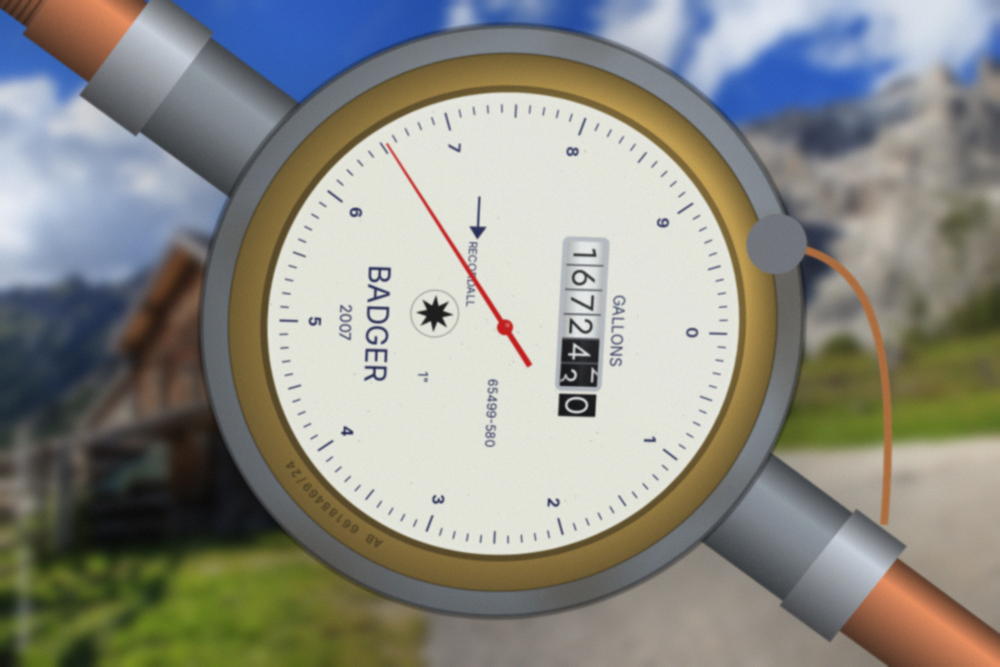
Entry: value=1672426.5 unit=gal
